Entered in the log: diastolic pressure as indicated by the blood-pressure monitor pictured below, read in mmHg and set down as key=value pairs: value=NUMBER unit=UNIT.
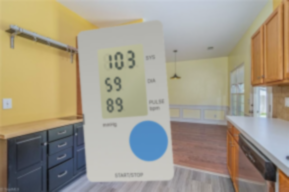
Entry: value=59 unit=mmHg
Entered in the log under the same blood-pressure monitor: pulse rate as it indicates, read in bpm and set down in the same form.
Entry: value=89 unit=bpm
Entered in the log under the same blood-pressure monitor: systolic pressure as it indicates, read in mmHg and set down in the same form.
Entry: value=103 unit=mmHg
